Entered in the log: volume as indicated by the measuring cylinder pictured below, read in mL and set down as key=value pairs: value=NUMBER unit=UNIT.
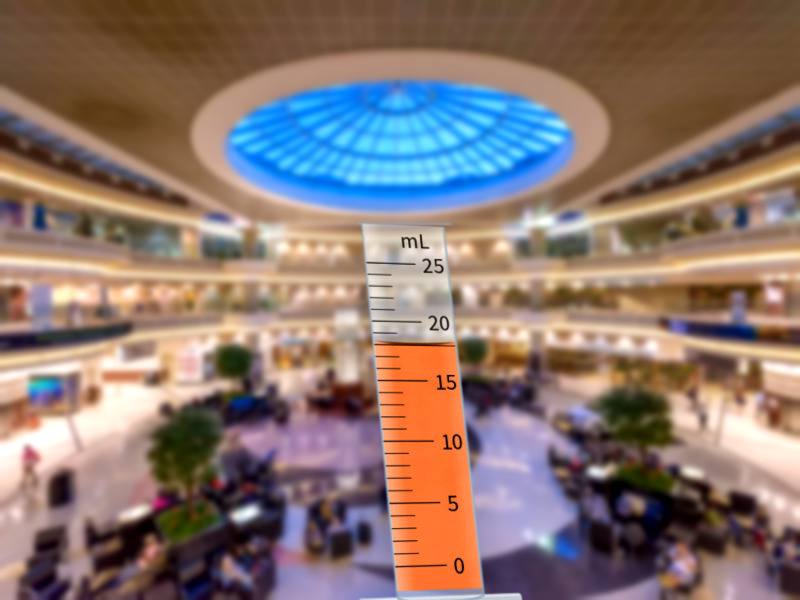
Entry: value=18 unit=mL
